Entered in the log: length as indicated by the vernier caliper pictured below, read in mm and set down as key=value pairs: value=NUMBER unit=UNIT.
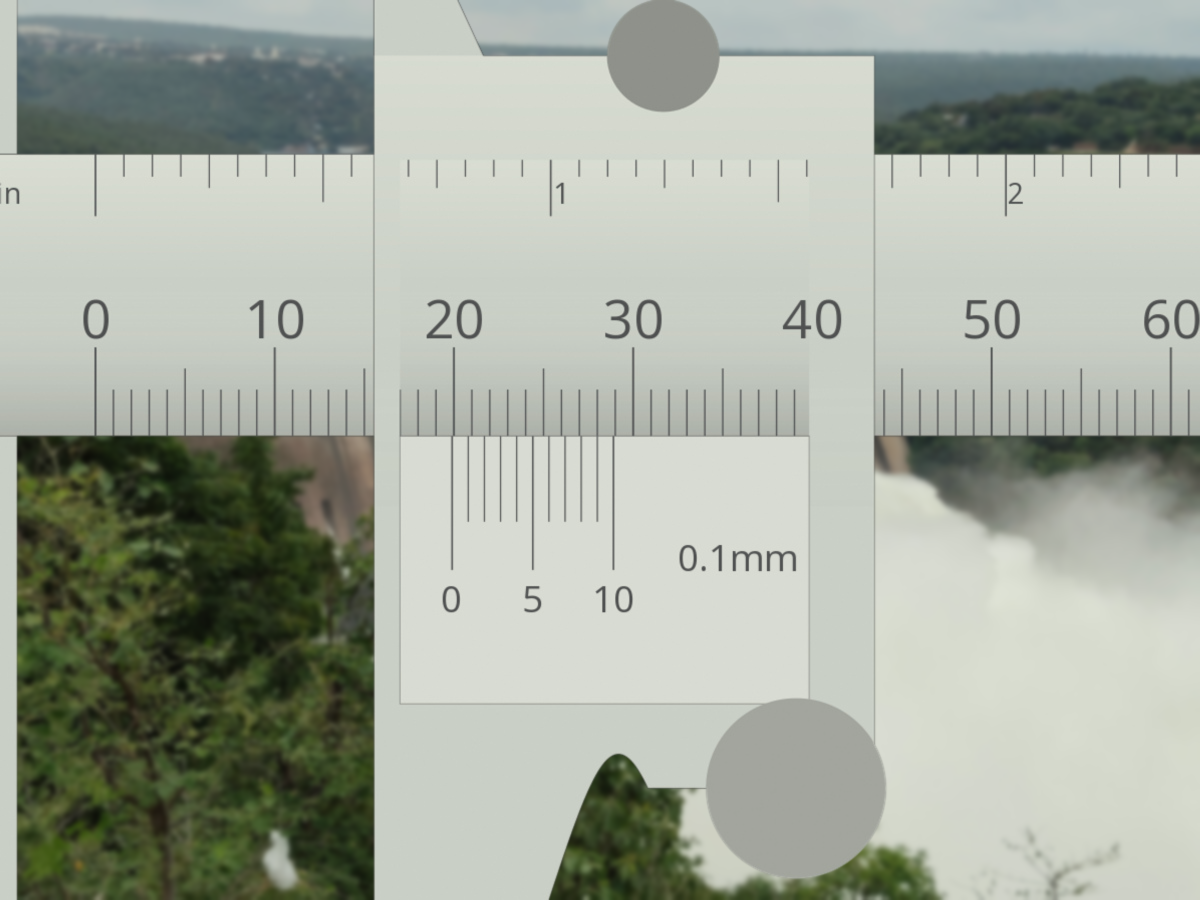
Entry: value=19.9 unit=mm
